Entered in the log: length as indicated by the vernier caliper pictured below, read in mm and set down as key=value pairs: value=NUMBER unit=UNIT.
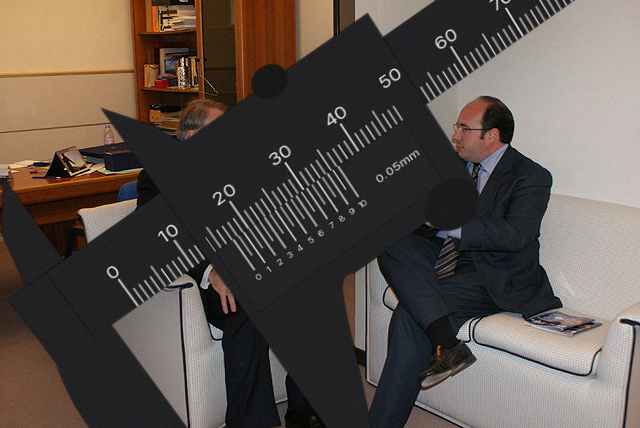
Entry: value=17.2 unit=mm
